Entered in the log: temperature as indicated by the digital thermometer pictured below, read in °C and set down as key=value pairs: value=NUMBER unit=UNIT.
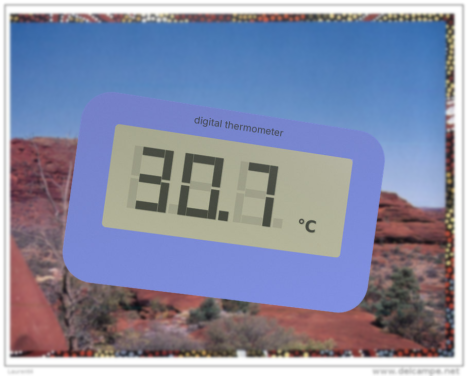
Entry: value=30.7 unit=°C
